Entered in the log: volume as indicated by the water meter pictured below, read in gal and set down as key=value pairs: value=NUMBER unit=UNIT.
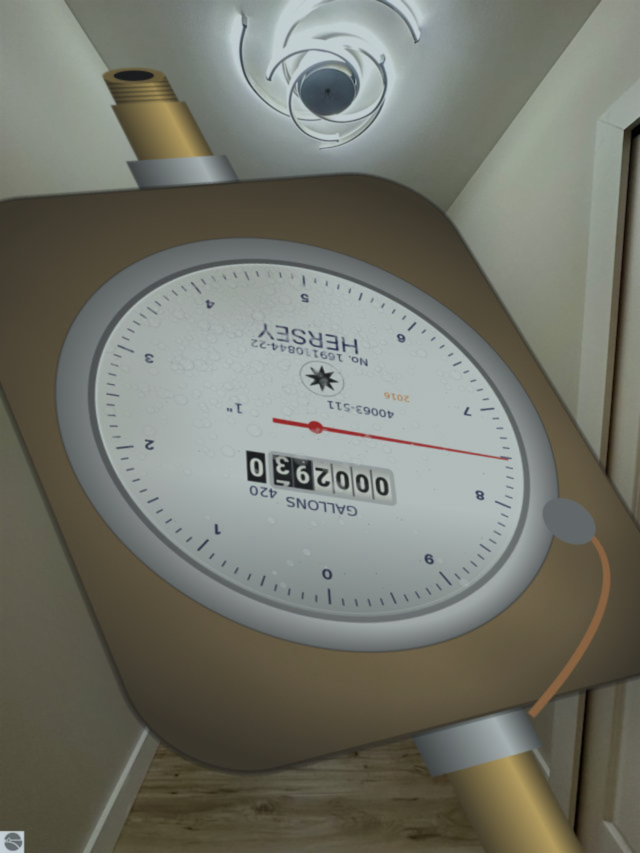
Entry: value=2927.5 unit=gal
